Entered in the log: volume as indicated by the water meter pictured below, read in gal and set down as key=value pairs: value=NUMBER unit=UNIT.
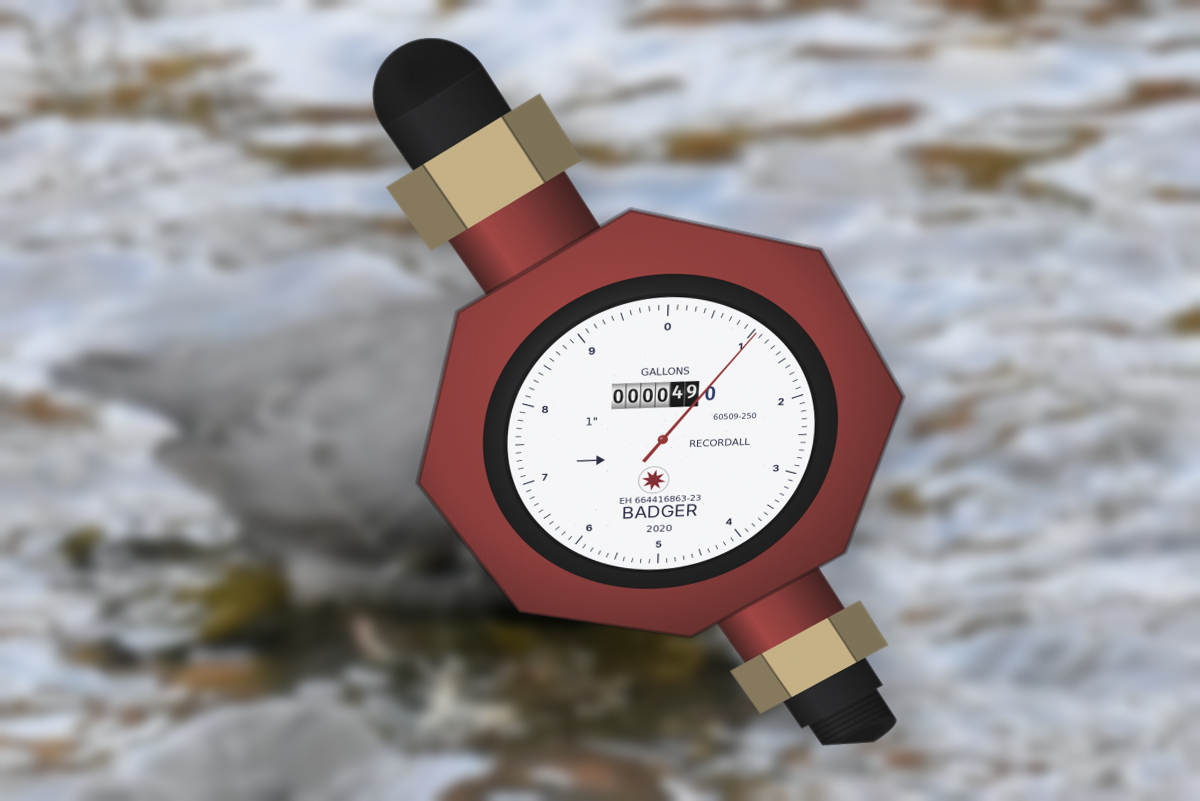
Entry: value=491.0 unit=gal
